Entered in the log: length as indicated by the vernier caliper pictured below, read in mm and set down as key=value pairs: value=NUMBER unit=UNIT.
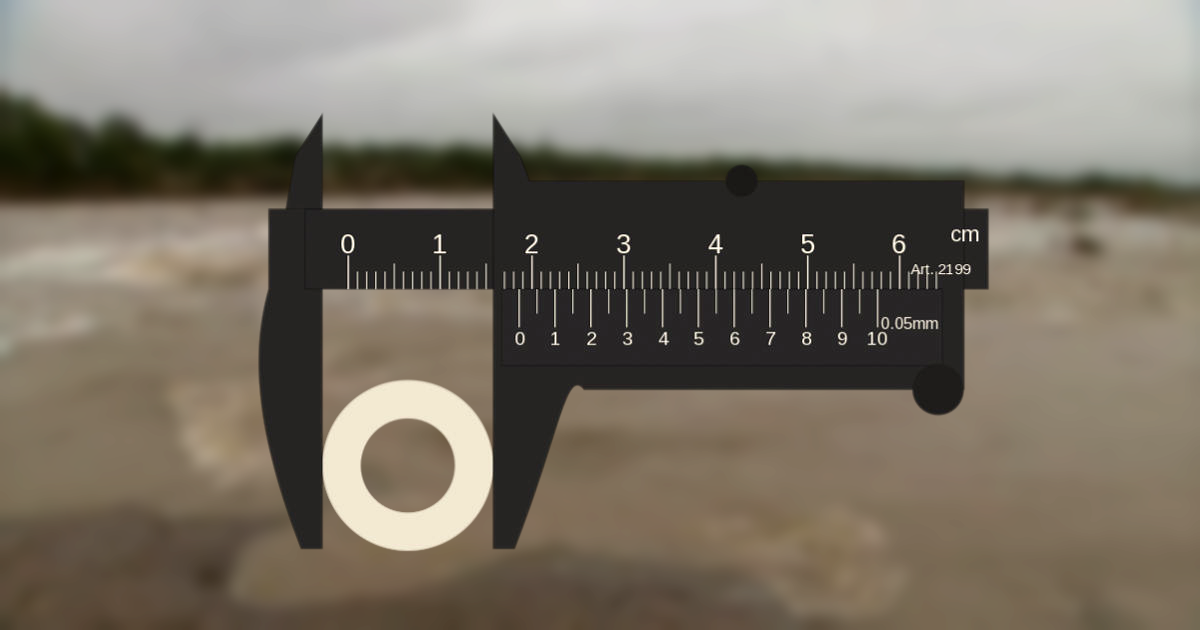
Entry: value=18.6 unit=mm
